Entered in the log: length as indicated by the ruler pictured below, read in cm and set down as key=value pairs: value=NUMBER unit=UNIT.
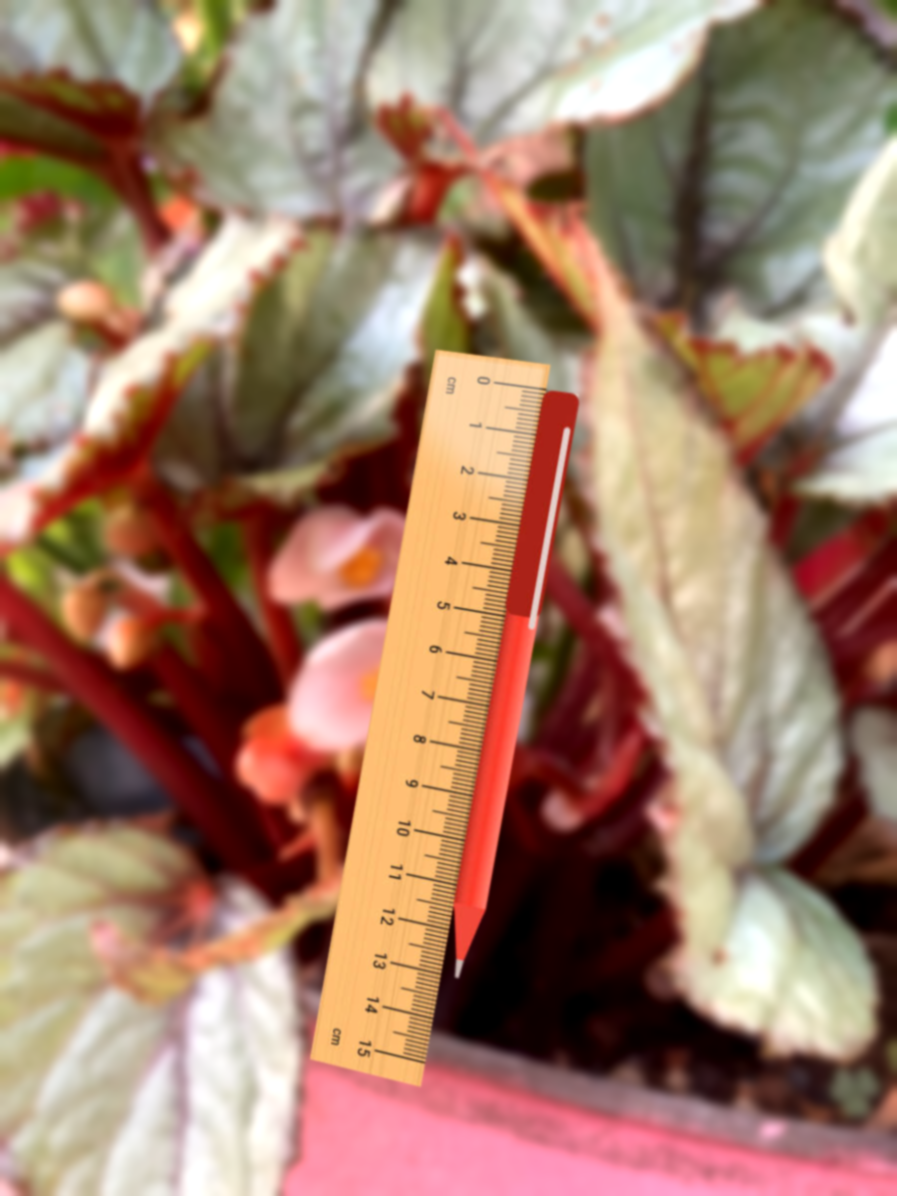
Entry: value=13 unit=cm
